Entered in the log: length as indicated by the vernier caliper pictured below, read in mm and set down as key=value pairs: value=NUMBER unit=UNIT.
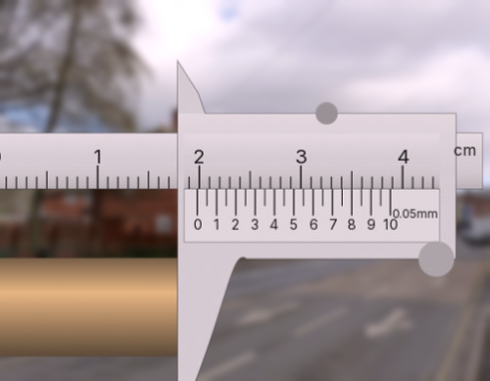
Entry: value=19.8 unit=mm
